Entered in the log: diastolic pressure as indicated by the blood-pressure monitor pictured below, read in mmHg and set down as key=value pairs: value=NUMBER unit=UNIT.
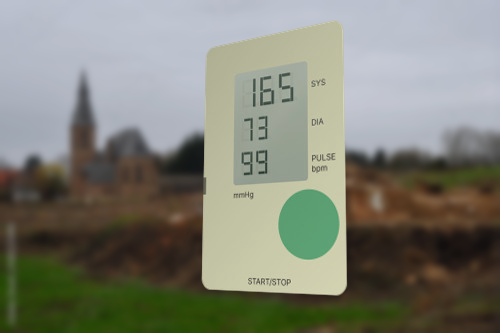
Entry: value=73 unit=mmHg
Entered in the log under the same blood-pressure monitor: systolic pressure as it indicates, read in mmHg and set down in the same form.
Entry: value=165 unit=mmHg
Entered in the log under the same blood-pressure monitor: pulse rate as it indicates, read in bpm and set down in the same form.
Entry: value=99 unit=bpm
